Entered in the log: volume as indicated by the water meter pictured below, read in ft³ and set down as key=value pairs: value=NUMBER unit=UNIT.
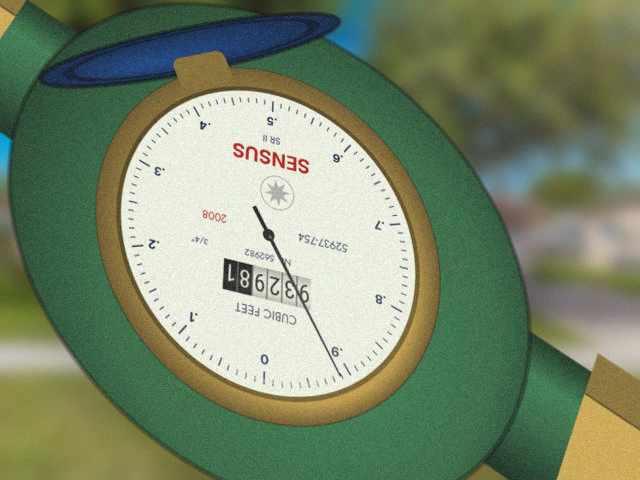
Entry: value=932980.91 unit=ft³
